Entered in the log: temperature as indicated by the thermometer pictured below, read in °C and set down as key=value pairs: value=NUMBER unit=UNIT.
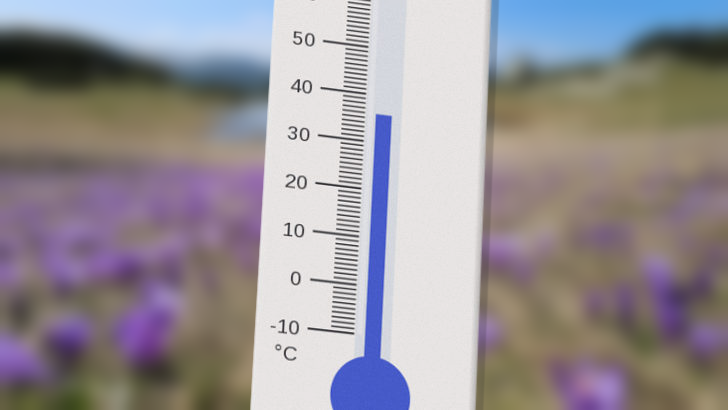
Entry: value=36 unit=°C
